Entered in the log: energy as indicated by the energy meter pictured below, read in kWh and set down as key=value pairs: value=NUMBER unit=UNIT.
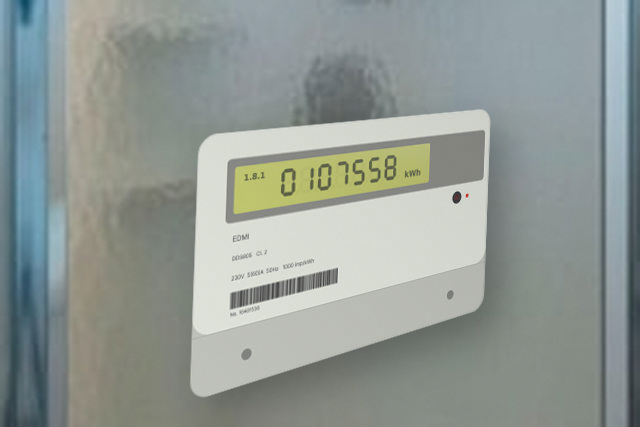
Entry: value=107558 unit=kWh
